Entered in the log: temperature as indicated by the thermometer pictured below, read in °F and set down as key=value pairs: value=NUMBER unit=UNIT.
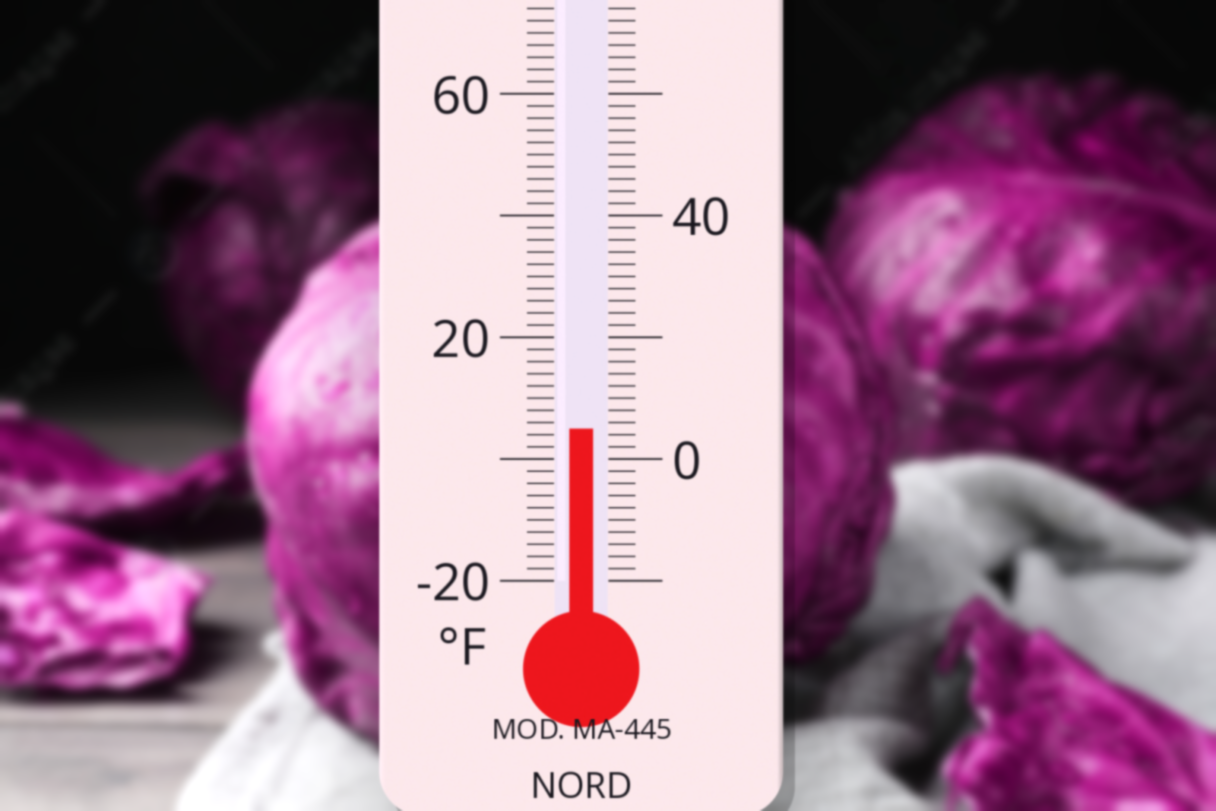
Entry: value=5 unit=°F
